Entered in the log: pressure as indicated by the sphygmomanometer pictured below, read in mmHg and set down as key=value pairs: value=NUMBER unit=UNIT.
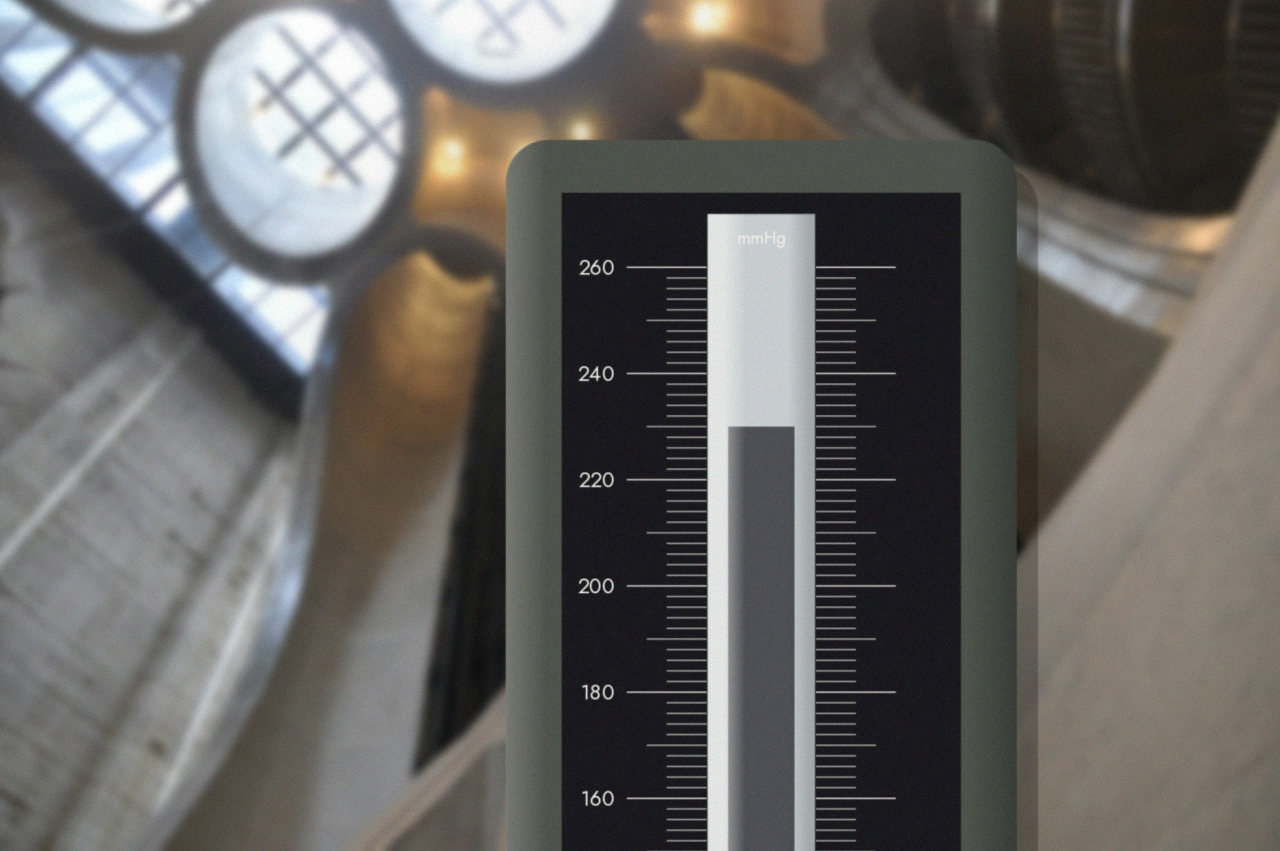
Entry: value=230 unit=mmHg
